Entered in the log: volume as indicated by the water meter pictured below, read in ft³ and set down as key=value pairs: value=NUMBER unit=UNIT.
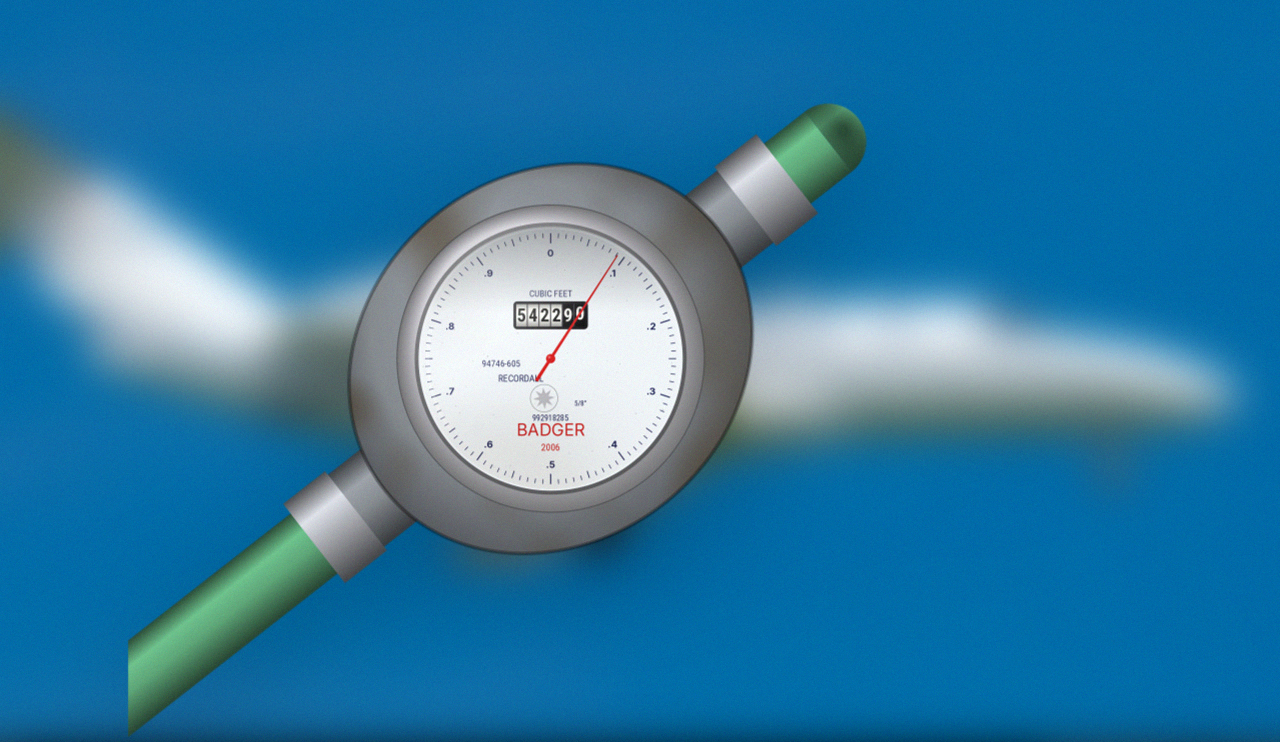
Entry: value=542290.09 unit=ft³
